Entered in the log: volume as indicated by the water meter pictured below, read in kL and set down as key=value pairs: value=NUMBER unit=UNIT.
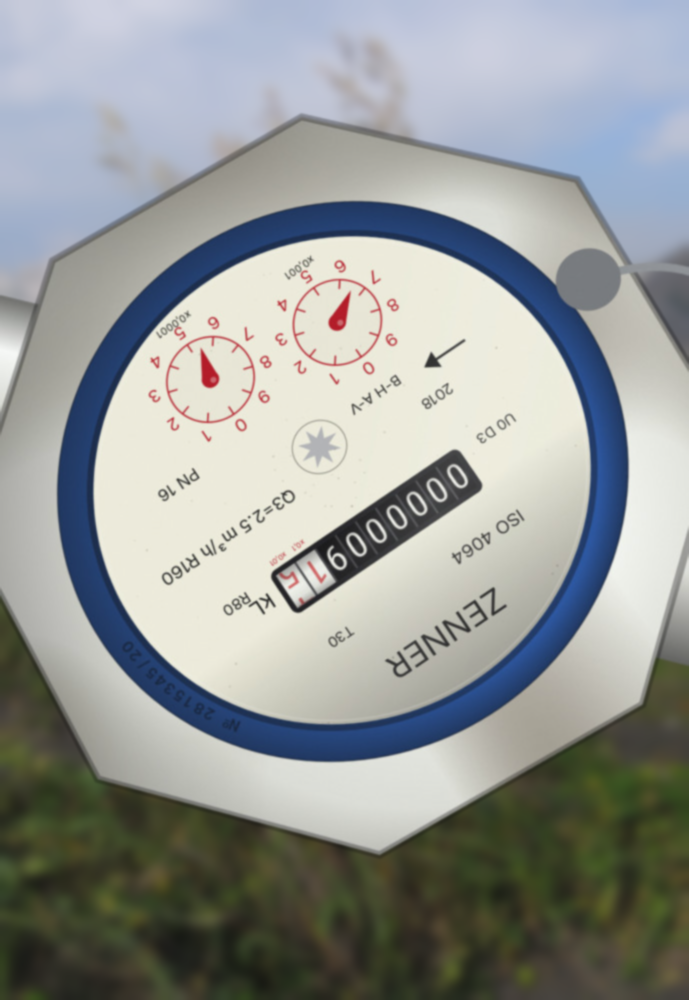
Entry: value=9.1465 unit=kL
